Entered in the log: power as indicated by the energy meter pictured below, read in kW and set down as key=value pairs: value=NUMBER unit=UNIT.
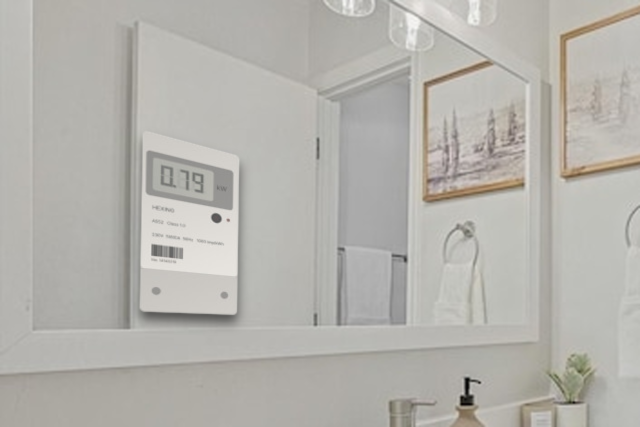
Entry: value=0.79 unit=kW
